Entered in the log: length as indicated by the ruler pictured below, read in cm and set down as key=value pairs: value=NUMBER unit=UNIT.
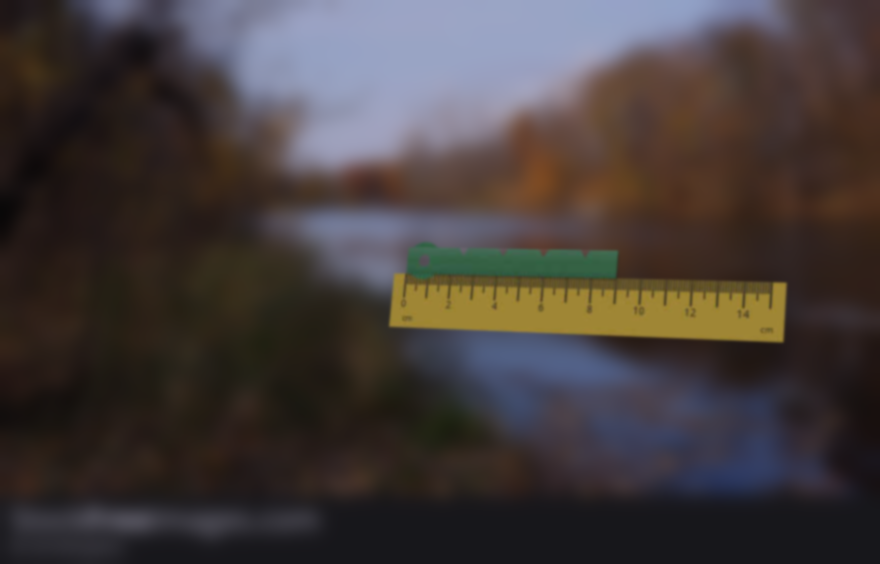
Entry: value=9 unit=cm
